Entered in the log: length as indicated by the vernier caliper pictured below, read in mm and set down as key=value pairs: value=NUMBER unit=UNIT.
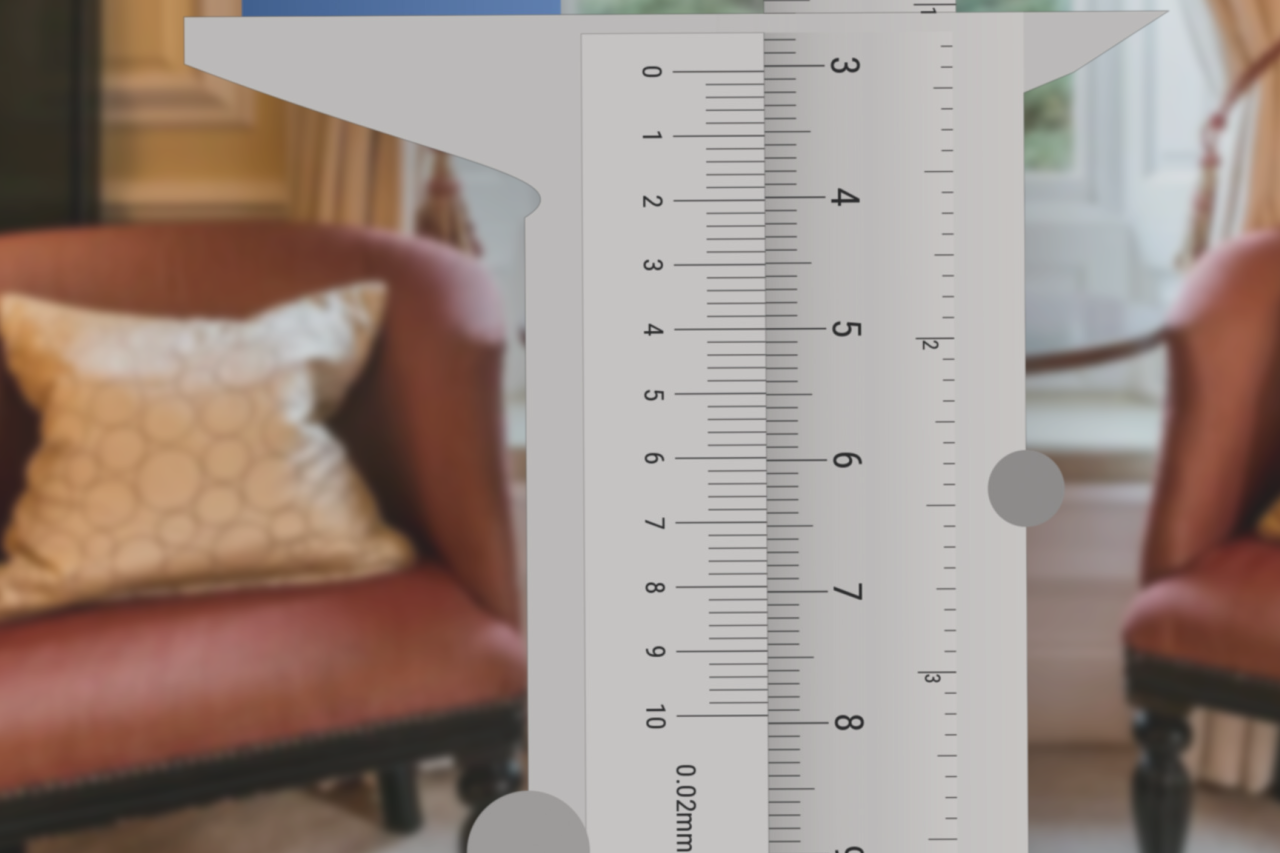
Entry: value=30.4 unit=mm
